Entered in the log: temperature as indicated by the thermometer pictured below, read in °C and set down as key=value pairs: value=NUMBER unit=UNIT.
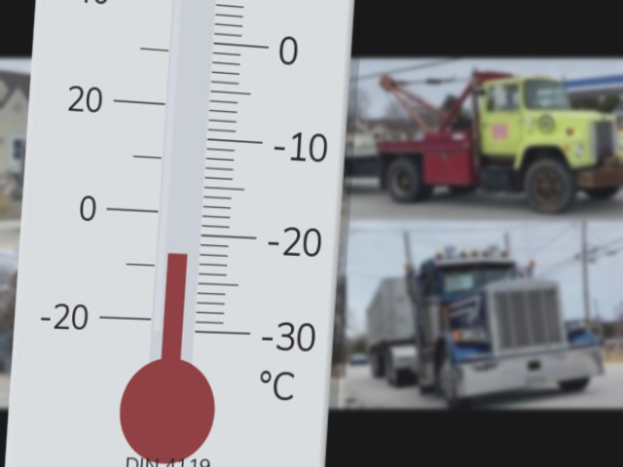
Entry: value=-22 unit=°C
